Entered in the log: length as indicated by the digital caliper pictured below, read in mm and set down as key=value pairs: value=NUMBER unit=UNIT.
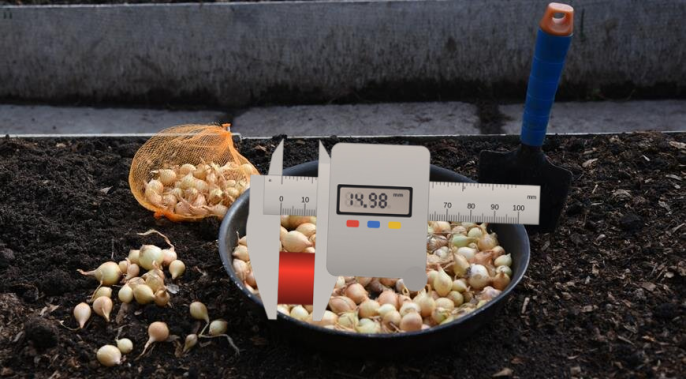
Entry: value=14.98 unit=mm
